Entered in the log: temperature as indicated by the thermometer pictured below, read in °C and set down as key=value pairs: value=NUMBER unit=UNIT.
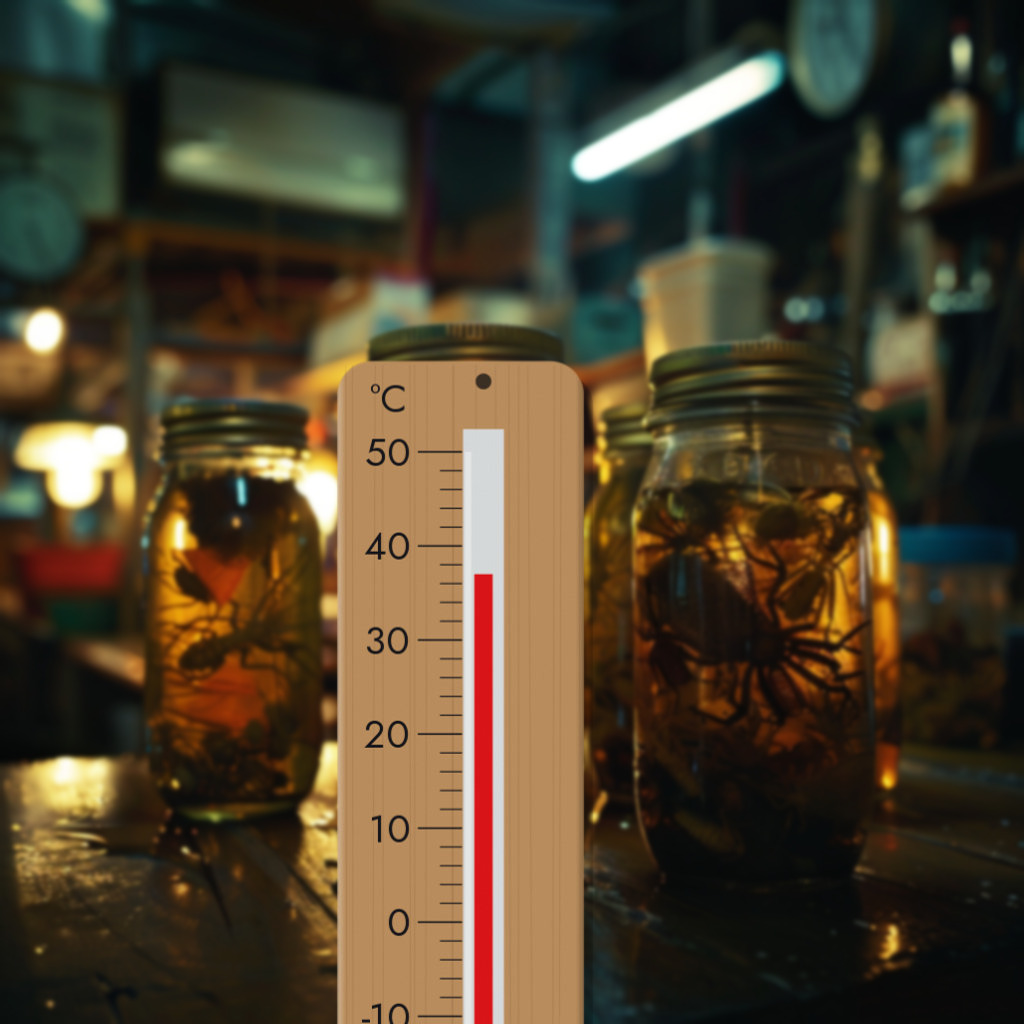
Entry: value=37 unit=°C
